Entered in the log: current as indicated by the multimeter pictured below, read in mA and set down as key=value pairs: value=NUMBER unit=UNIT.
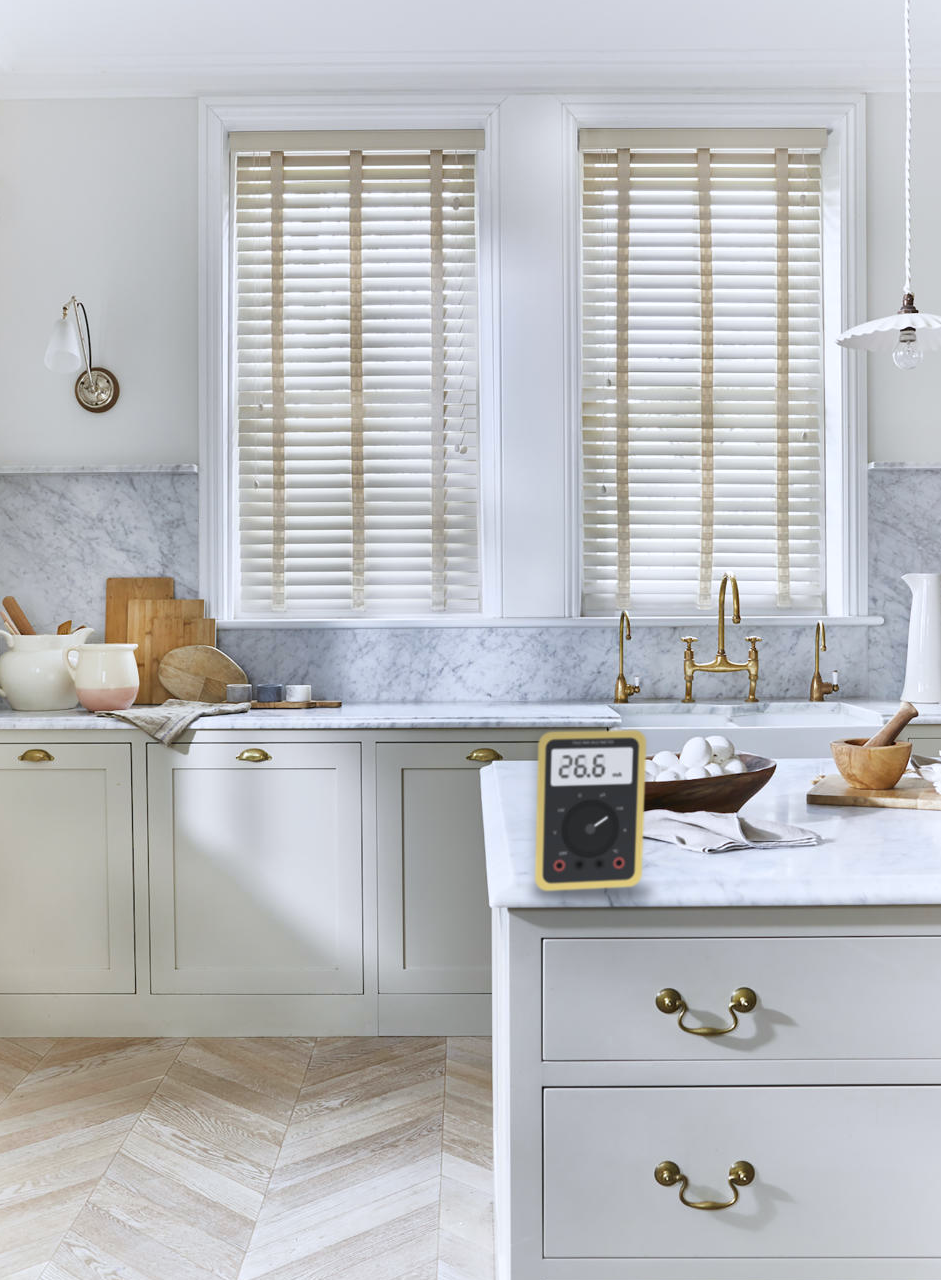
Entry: value=26.6 unit=mA
